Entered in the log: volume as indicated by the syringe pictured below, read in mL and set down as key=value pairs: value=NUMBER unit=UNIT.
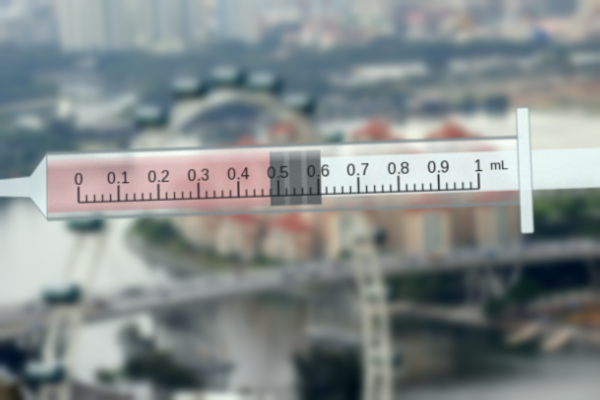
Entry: value=0.48 unit=mL
